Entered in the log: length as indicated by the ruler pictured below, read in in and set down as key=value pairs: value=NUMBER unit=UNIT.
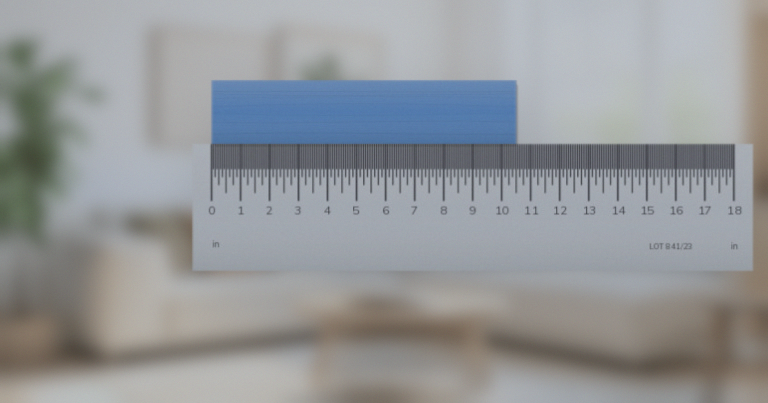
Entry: value=10.5 unit=in
